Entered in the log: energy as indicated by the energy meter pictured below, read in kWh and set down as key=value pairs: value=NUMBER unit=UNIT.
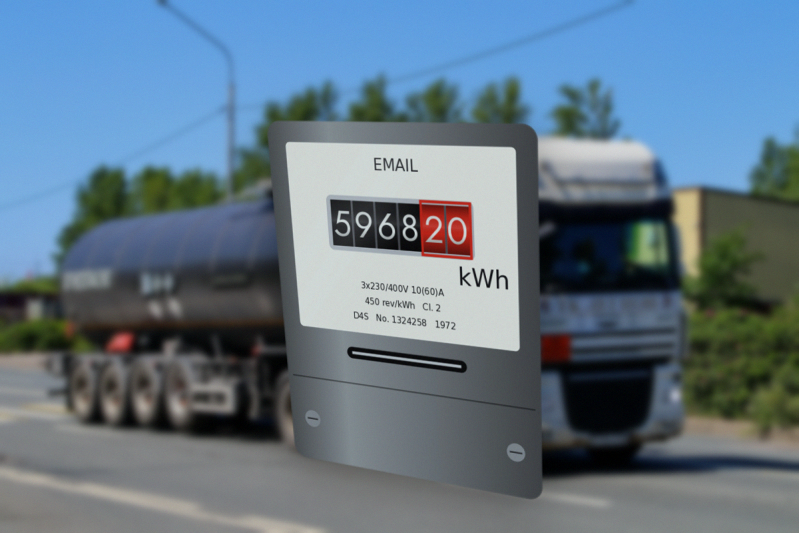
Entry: value=5968.20 unit=kWh
